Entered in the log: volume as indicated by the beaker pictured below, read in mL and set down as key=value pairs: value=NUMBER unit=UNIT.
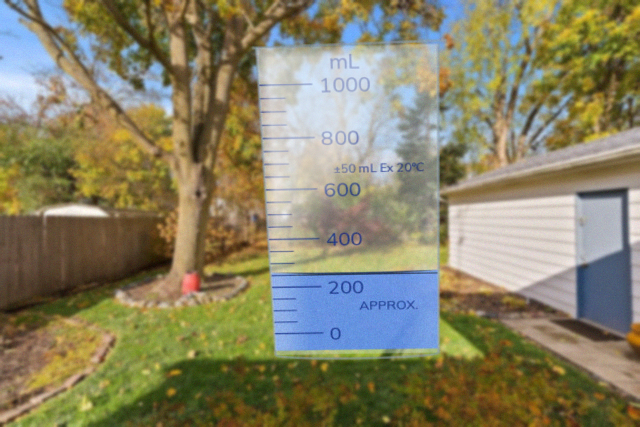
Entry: value=250 unit=mL
